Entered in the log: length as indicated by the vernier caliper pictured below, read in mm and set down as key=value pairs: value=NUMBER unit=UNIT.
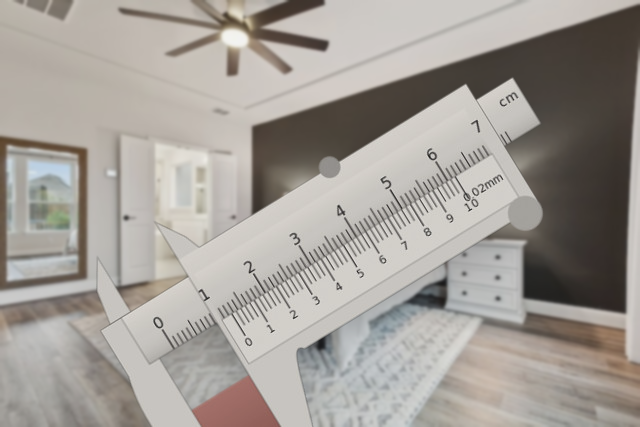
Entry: value=12.6 unit=mm
